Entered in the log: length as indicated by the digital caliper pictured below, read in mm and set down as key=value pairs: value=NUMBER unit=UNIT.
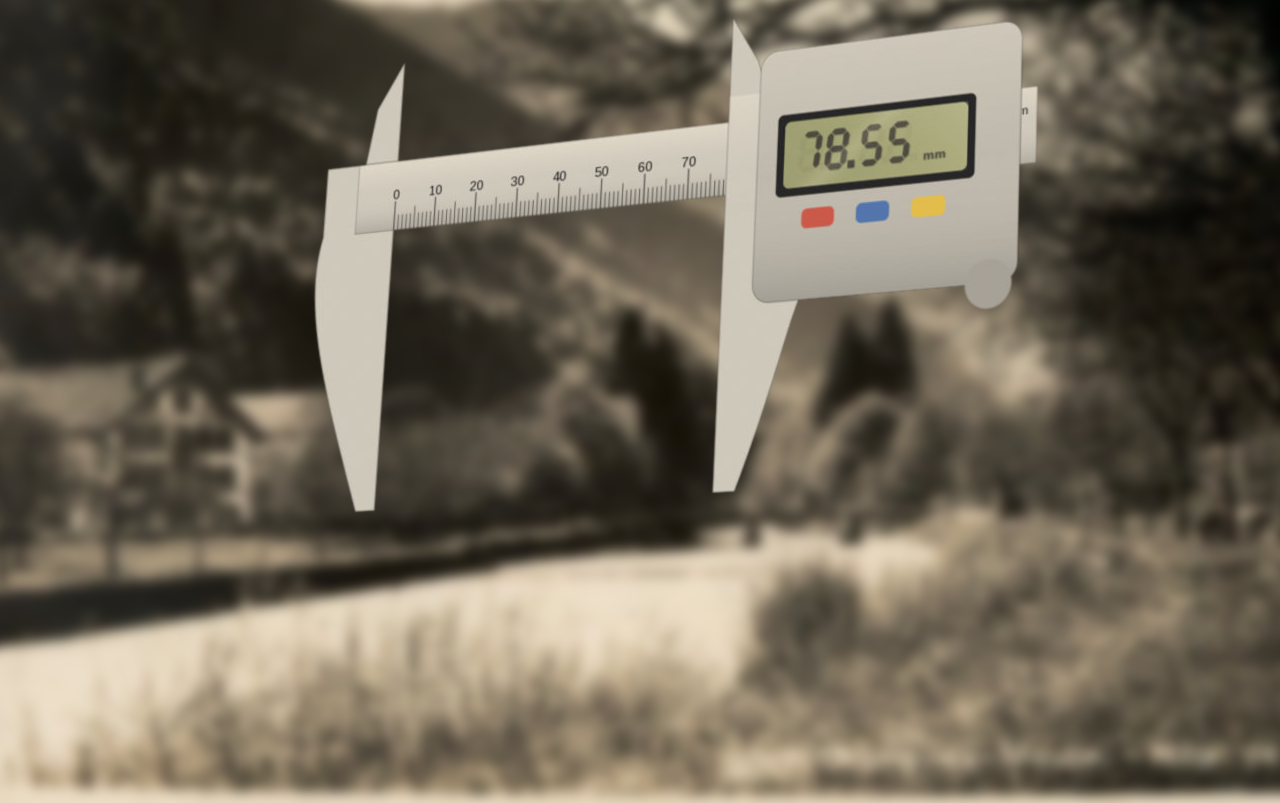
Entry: value=78.55 unit=mm
